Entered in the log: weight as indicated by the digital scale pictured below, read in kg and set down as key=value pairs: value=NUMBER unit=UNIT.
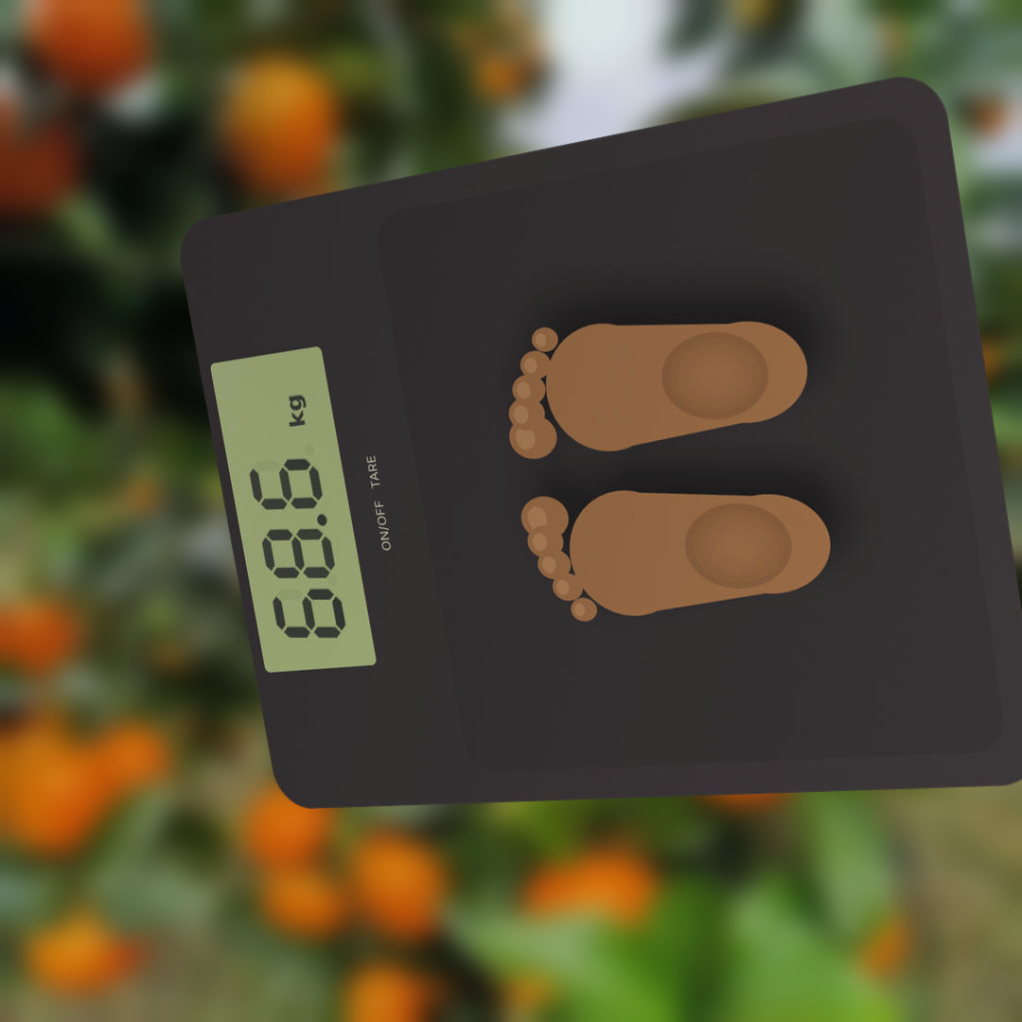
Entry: value=68.6 unit=kg
